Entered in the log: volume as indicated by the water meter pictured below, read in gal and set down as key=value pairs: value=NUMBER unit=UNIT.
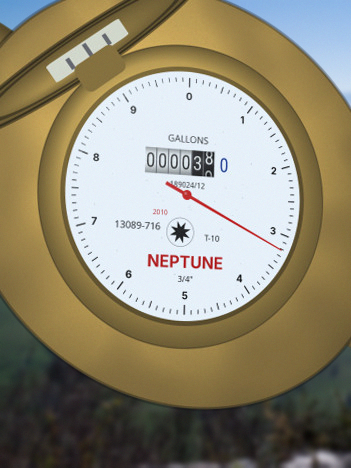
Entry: value=383.2 unit=gal
